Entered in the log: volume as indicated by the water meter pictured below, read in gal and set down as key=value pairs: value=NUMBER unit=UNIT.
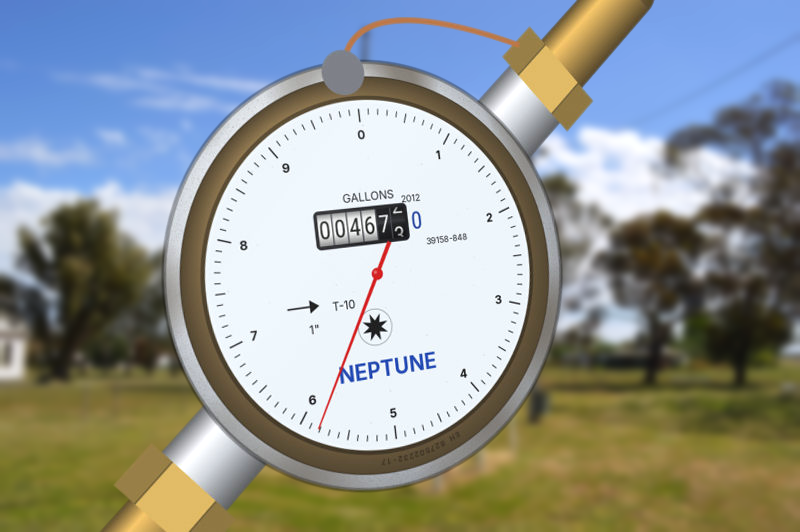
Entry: value=46725.8 unit=gal
